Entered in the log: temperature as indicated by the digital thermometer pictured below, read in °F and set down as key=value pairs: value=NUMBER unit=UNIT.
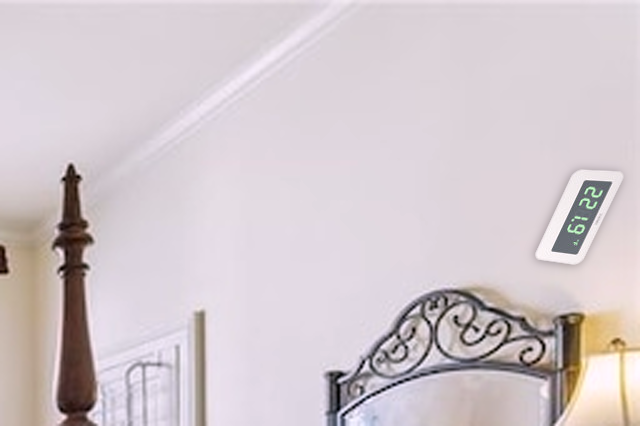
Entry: value=221.9 unit=°F
